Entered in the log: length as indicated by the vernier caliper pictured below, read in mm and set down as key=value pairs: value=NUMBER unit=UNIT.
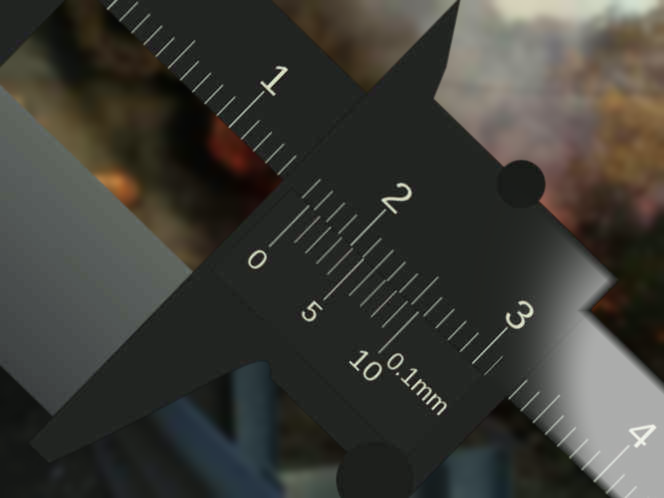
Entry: value=16.6 unit=mm
